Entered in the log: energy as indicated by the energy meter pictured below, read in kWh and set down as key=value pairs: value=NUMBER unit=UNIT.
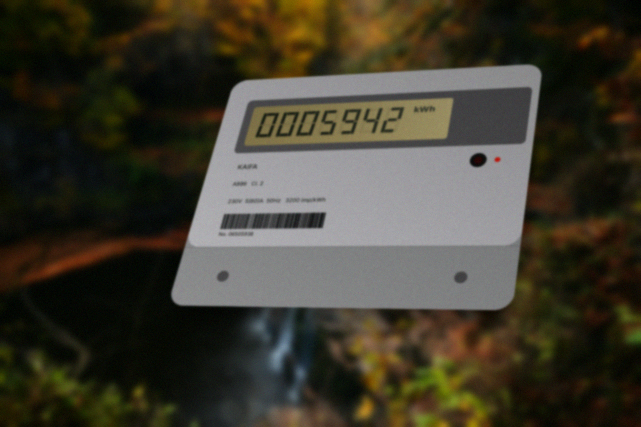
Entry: value=5942 unit=kWh
